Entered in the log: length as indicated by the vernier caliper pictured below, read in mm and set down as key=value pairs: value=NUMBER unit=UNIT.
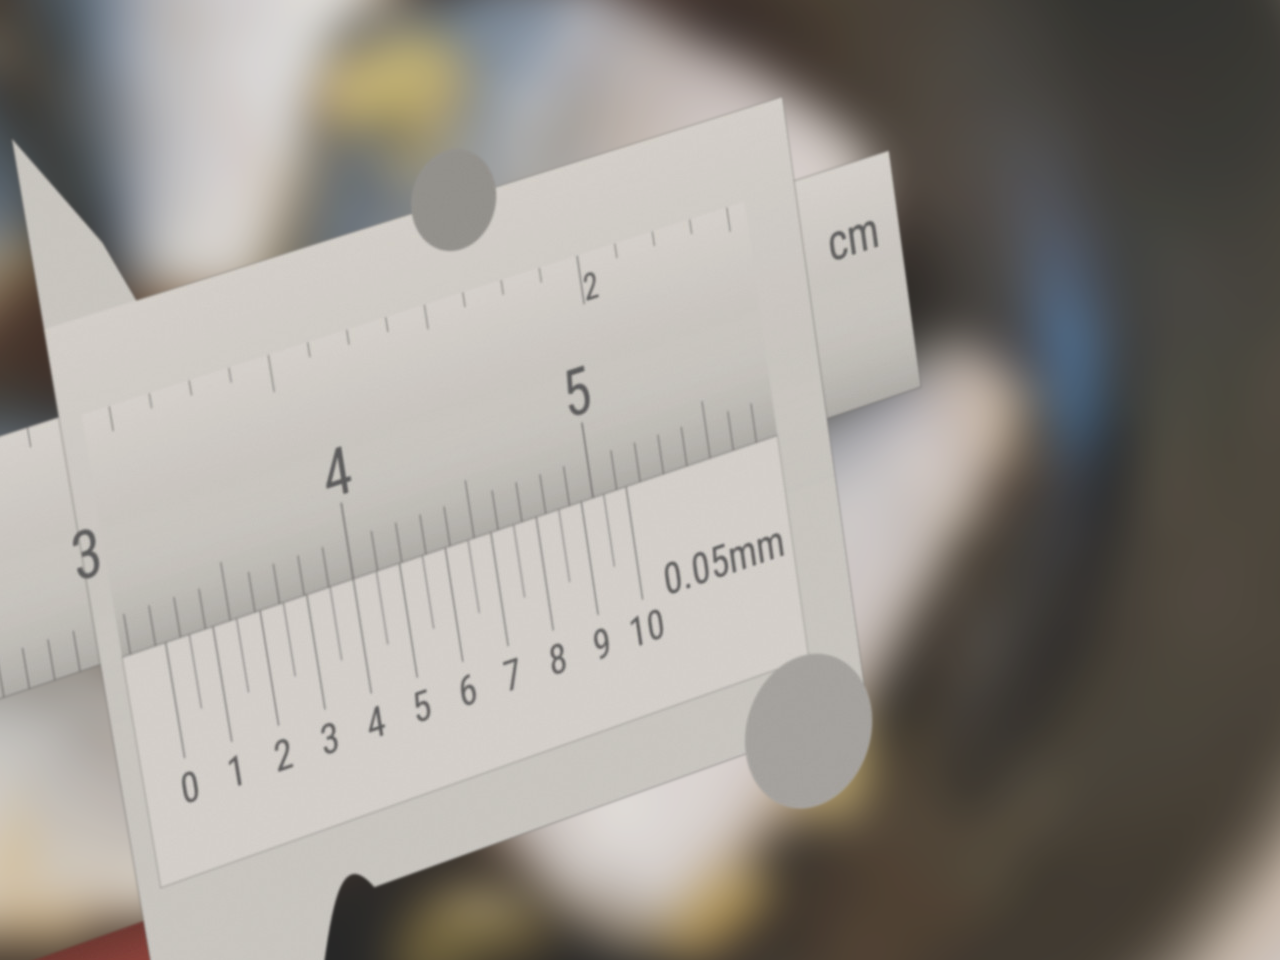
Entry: value=32.4 unit=mm
